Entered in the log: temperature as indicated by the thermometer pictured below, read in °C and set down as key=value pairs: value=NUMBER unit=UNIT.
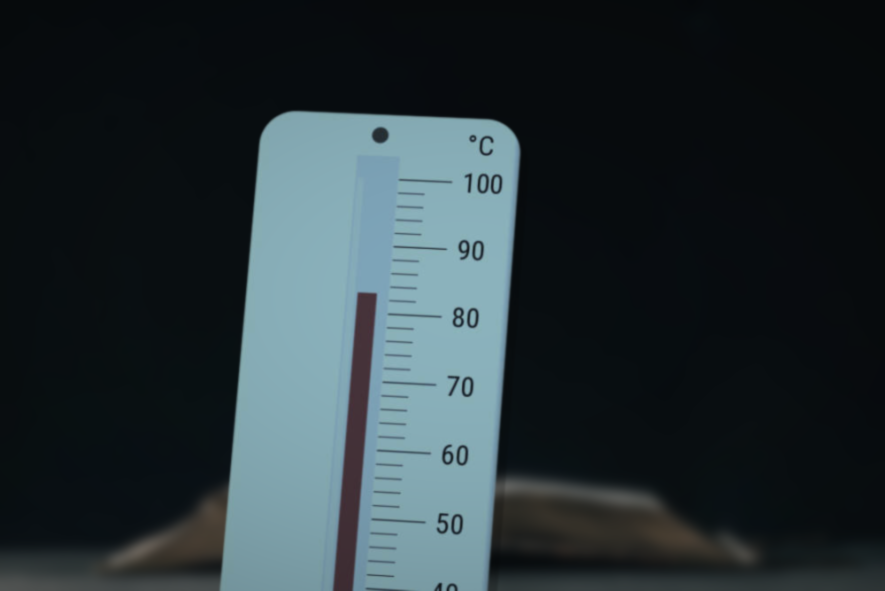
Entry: value=83 unit=°C
